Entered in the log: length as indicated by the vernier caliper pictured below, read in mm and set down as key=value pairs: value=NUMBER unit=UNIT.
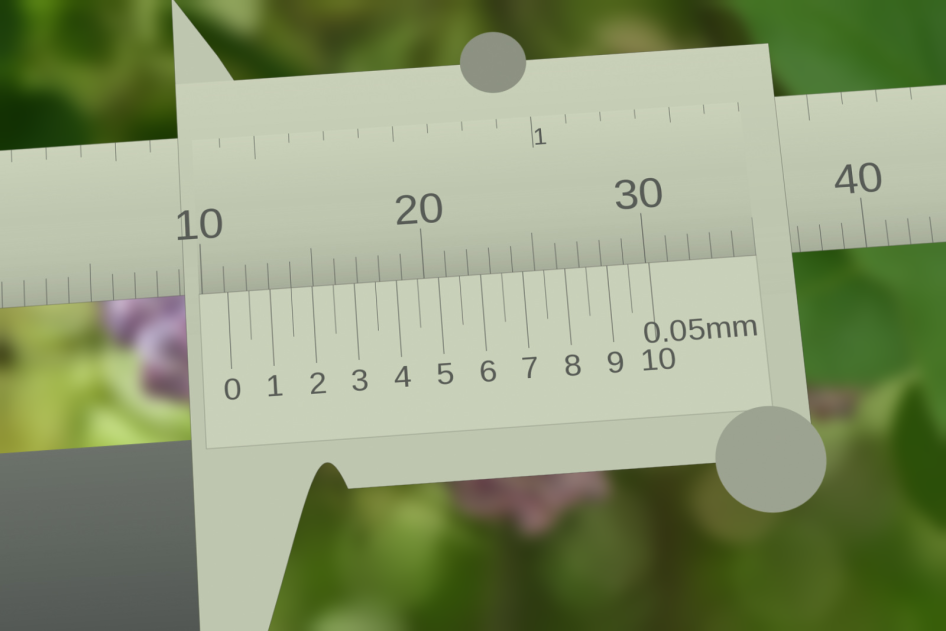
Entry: value=11.15 unit=mm
